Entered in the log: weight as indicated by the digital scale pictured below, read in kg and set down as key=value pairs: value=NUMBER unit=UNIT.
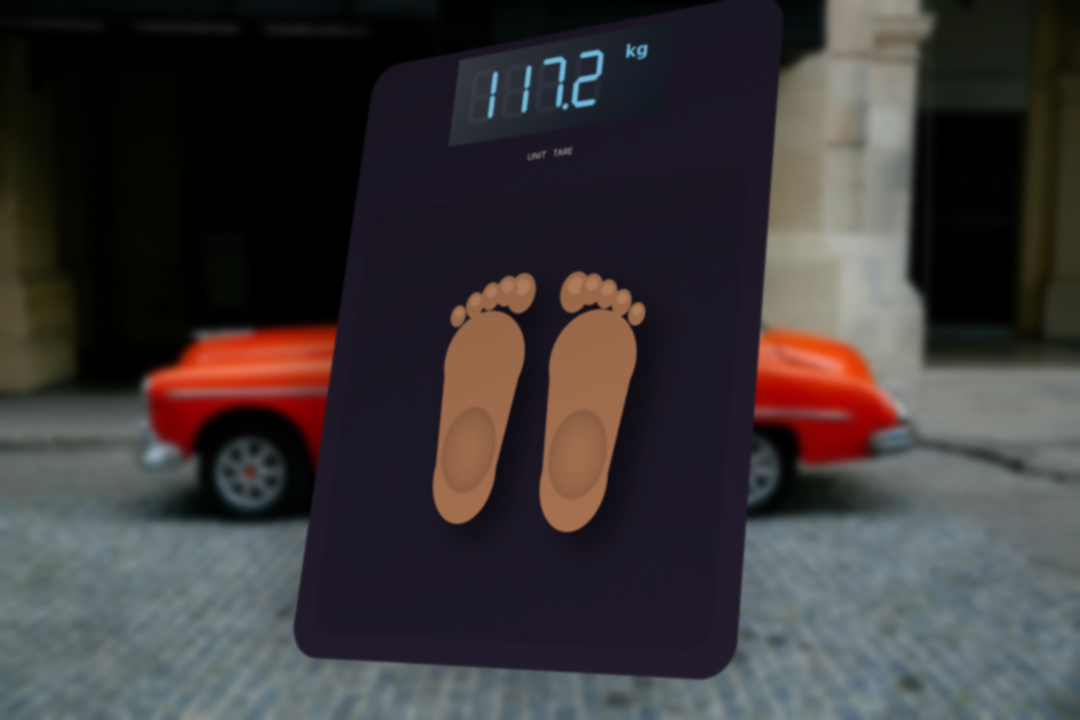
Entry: value=117.2 unit=kg
